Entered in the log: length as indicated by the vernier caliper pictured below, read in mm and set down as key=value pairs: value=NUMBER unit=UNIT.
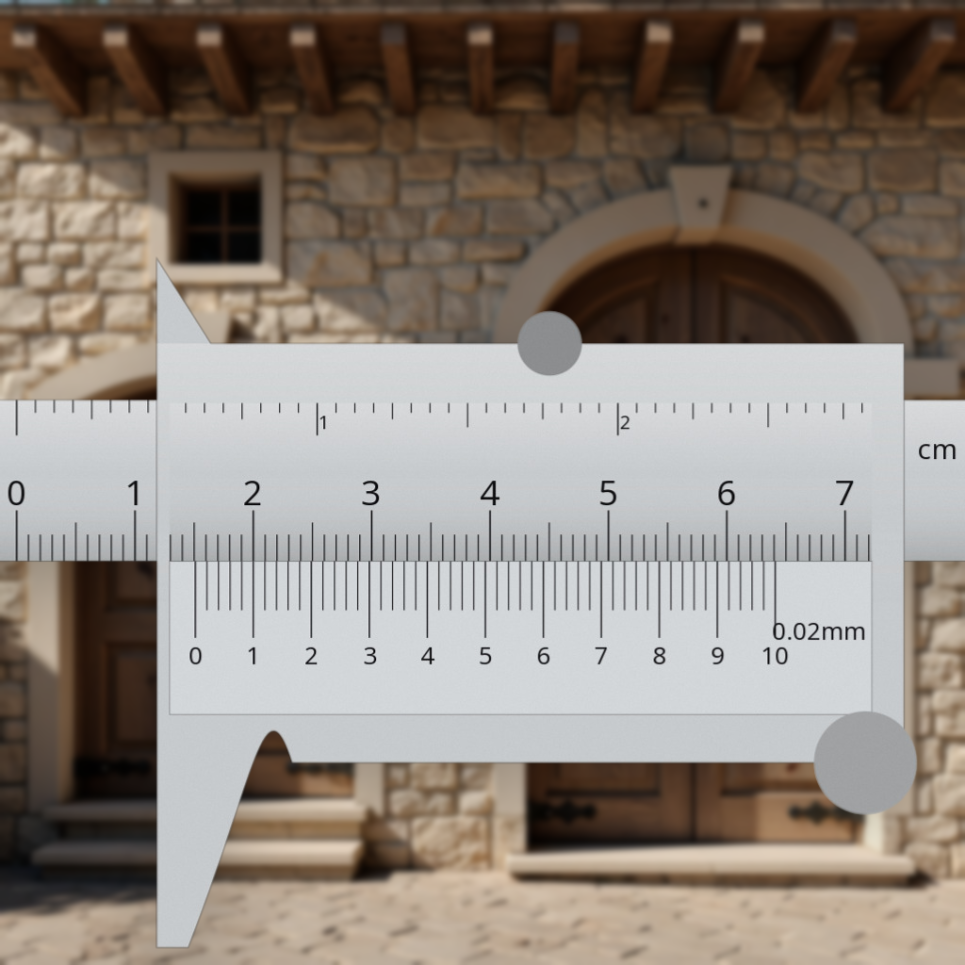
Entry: value=15.1 unit=mm
